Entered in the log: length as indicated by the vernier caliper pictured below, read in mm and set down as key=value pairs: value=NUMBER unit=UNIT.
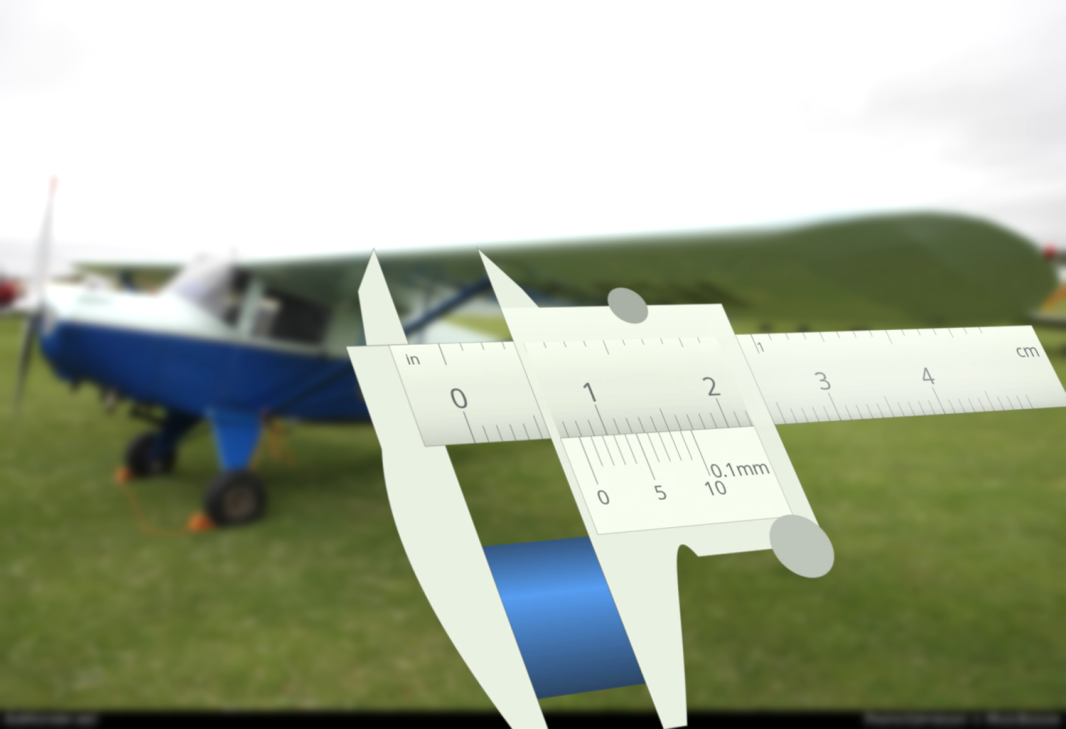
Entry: value=7.8 unit=mm
